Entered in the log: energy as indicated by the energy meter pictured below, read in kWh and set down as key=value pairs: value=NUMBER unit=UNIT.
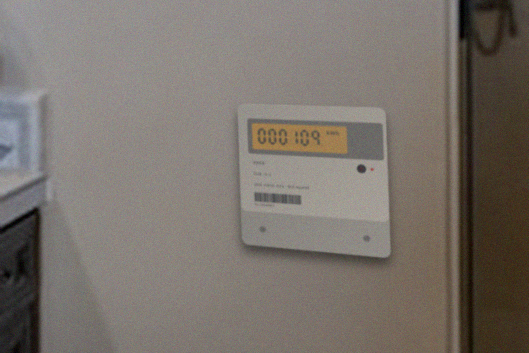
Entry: value=109 unit=kWh
